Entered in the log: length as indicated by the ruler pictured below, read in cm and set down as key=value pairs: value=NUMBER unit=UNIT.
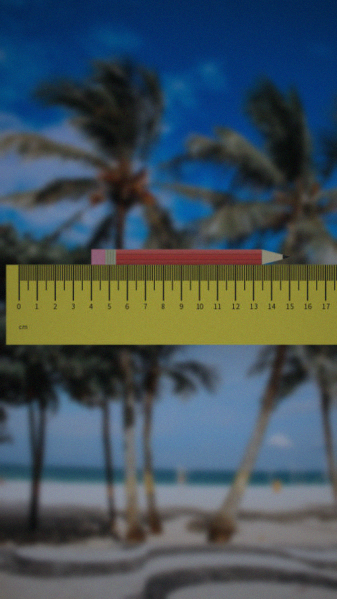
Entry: value=11 unit=cm
